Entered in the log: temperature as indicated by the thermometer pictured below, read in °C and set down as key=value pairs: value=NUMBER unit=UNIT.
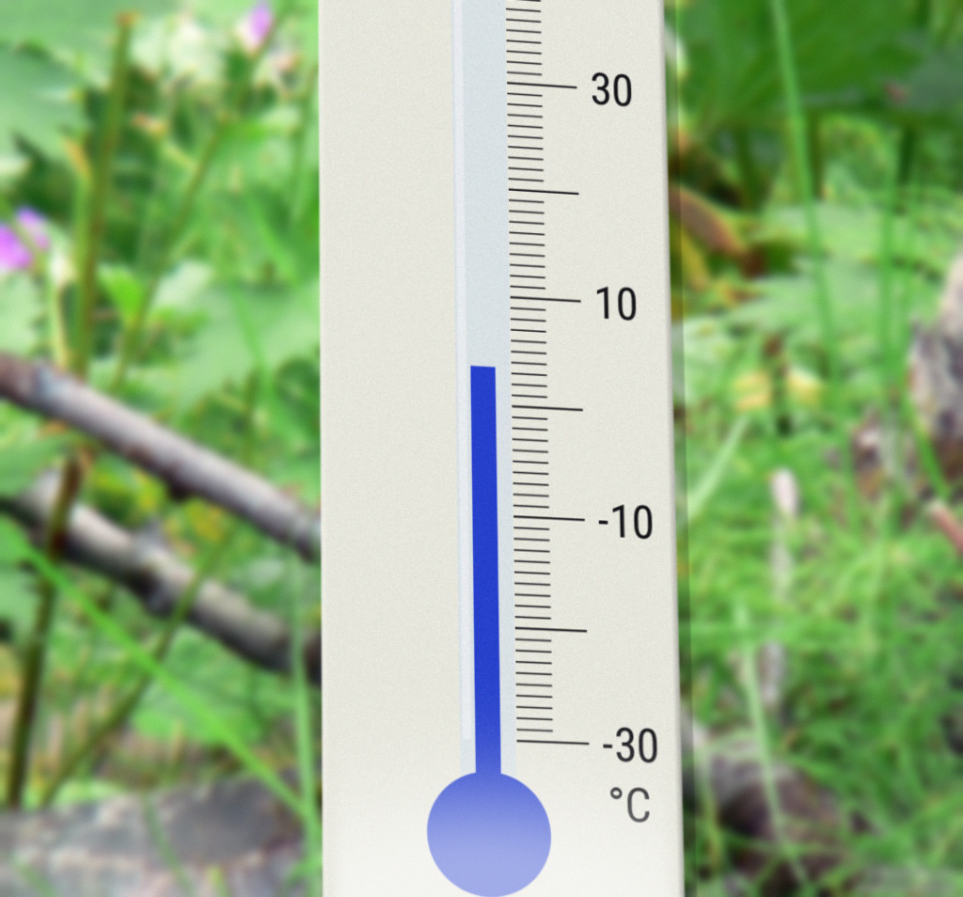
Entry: value=3.5 unit=°C
